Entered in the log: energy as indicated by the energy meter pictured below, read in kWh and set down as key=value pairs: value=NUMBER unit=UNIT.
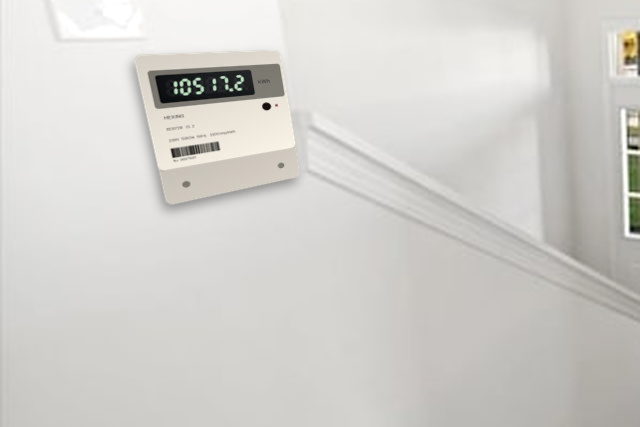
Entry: value=10517.2 unit=kWh
